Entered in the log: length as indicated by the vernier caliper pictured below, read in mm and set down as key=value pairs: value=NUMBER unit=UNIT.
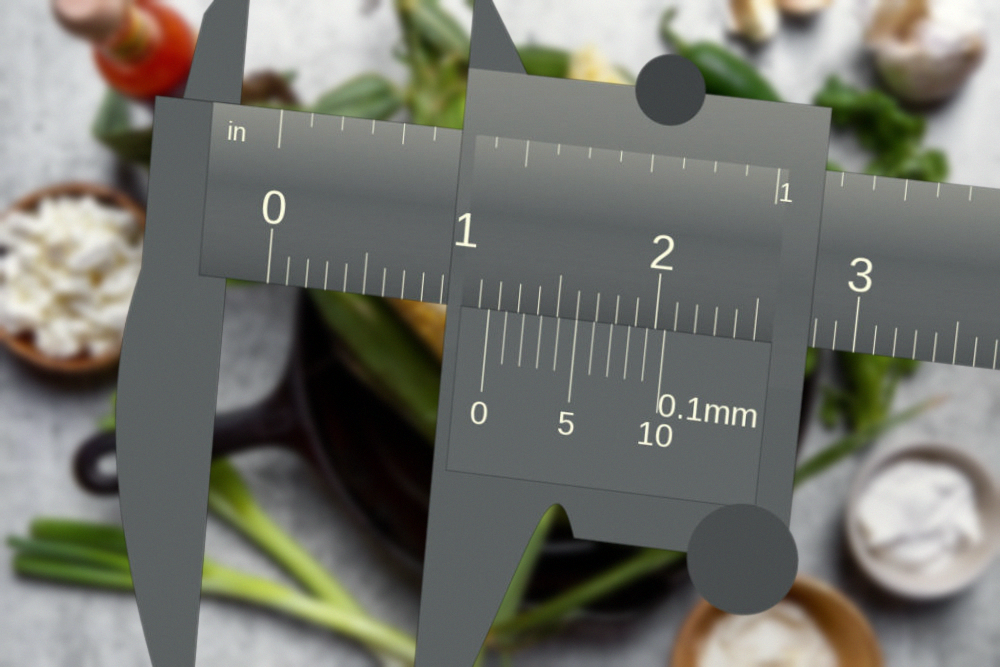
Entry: value=11.5 unit=mm
